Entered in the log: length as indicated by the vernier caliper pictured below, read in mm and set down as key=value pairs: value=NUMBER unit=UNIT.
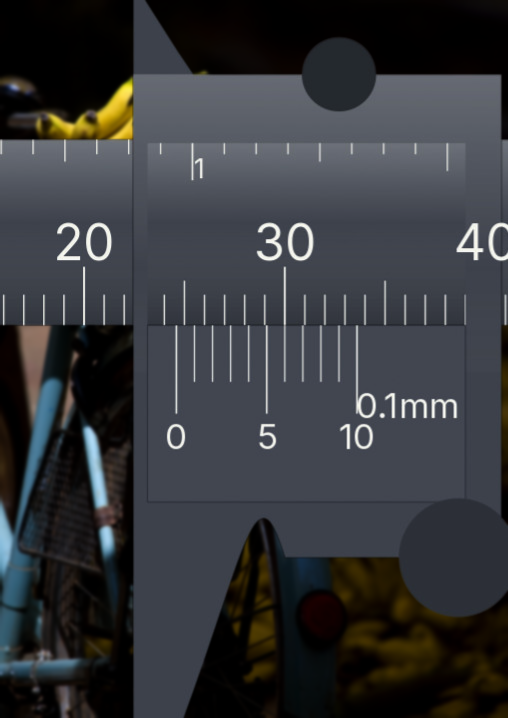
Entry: value=24.6 unit=mm
